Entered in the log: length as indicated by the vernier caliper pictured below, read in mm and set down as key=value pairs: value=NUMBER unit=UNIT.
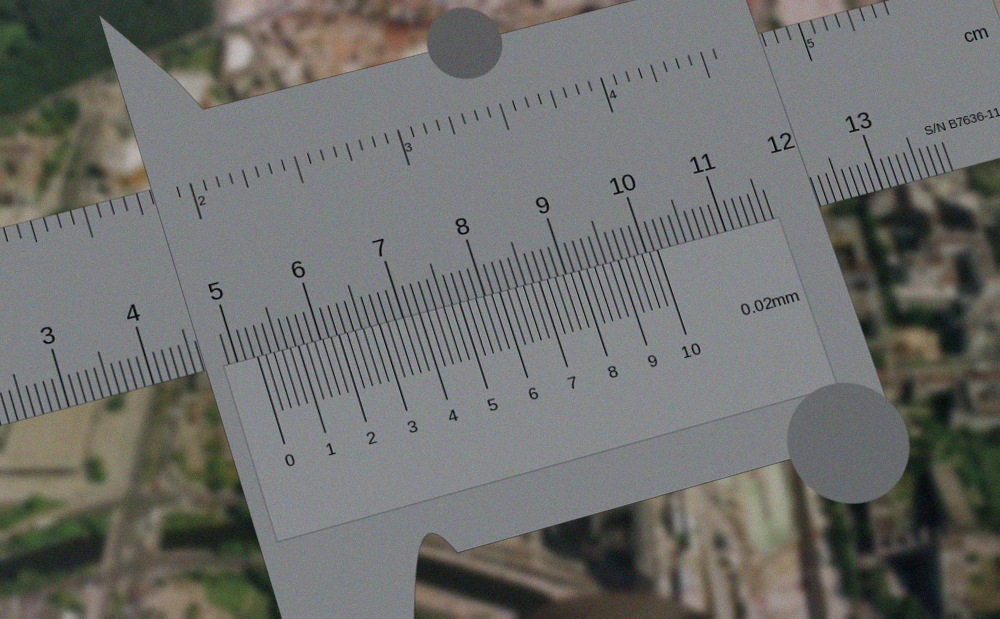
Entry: value=52.4 unit=mm
